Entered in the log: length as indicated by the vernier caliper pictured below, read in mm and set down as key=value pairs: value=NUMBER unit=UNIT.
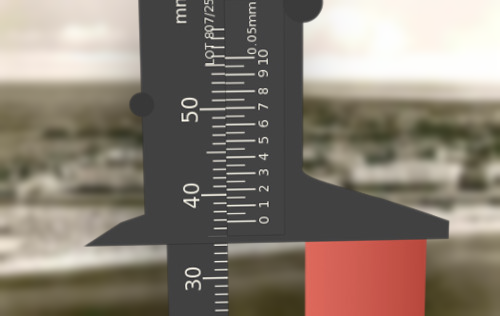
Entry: value=36.8 unit=mm
